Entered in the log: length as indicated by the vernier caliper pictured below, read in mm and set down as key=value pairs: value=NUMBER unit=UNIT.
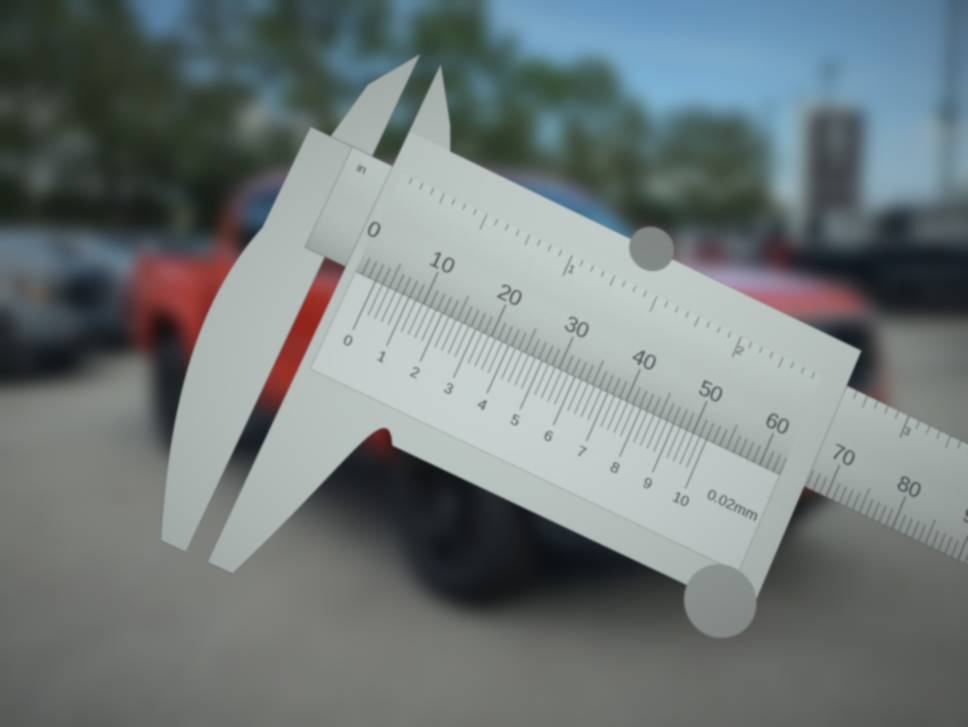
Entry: value=3.0 unit=mm
